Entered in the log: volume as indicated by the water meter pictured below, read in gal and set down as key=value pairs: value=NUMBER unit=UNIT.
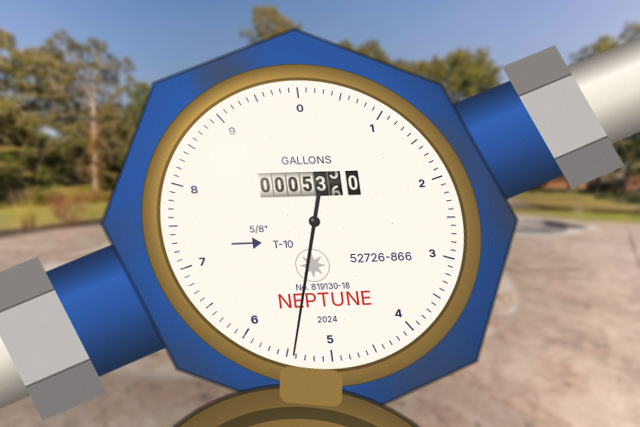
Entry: value=5355.4 unit=gal
